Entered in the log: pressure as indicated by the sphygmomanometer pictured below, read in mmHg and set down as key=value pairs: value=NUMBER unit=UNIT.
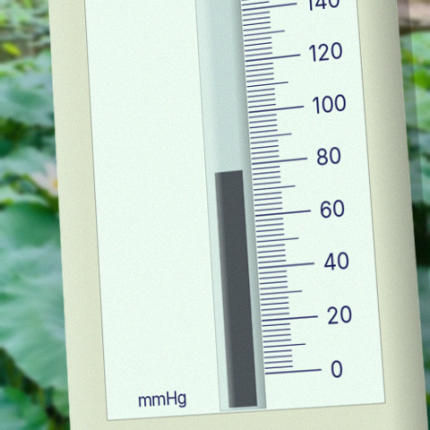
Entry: value=78 unit=mmHg
